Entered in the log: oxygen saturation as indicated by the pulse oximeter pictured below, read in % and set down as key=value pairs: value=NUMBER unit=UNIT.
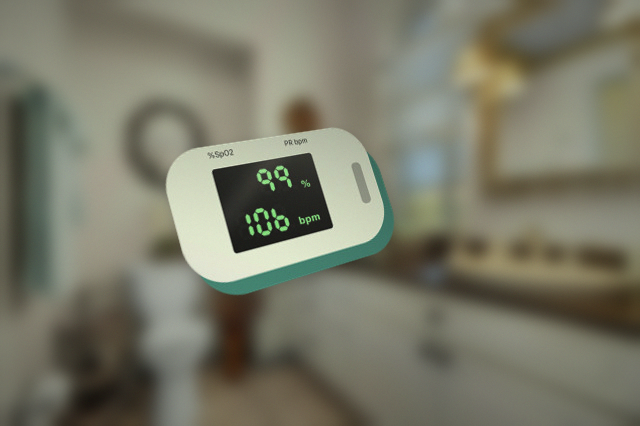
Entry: value=99 unit=%
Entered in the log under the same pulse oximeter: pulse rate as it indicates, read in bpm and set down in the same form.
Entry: value=106 unit=bpm
